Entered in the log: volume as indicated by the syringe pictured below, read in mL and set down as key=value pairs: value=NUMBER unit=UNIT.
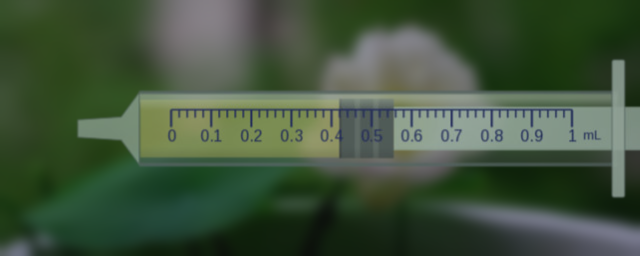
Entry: value=0.42 unit=mL
